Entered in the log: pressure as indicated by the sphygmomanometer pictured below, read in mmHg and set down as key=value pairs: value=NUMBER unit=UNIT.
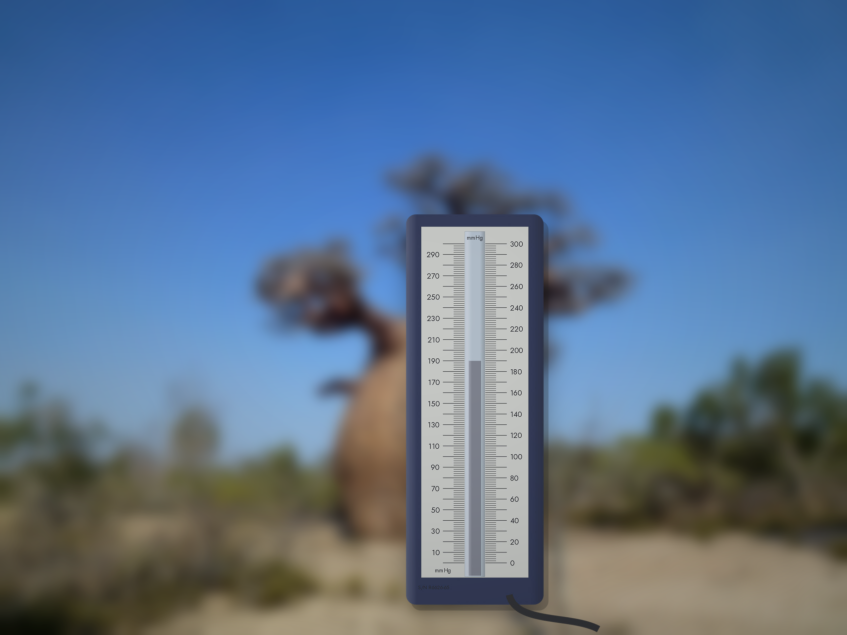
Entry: value=190 unit=mmHg
